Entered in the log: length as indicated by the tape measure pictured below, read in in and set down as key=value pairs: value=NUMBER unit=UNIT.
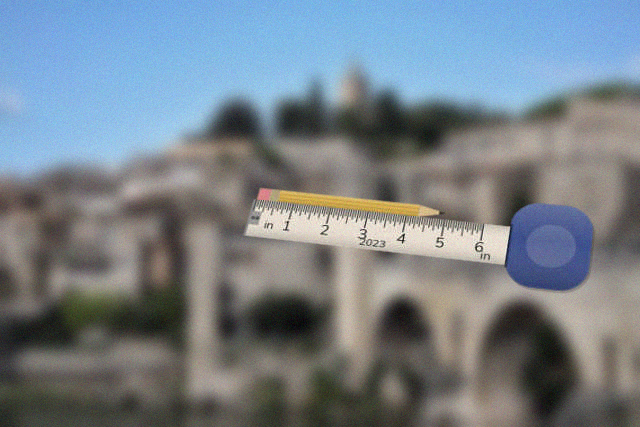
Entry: value=5 unit=in
